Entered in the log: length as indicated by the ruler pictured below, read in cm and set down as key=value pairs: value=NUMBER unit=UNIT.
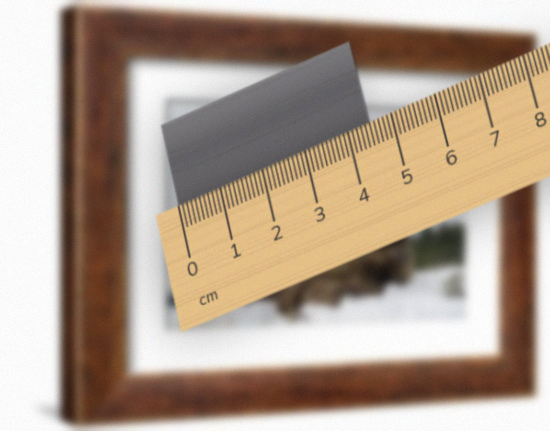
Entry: value=4.5 unit=cm
